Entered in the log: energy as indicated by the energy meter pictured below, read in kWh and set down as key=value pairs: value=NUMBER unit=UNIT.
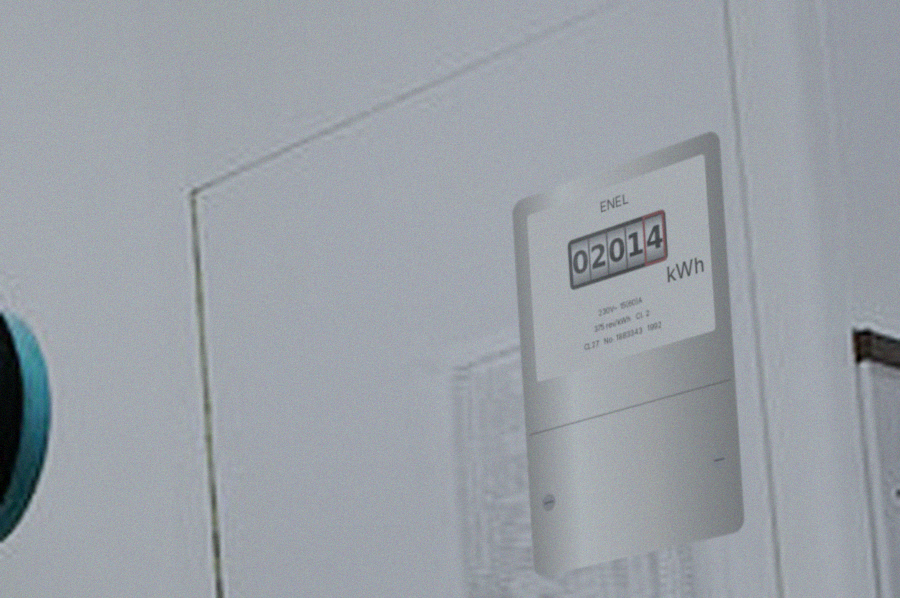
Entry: value=201.4 unit=kWh
